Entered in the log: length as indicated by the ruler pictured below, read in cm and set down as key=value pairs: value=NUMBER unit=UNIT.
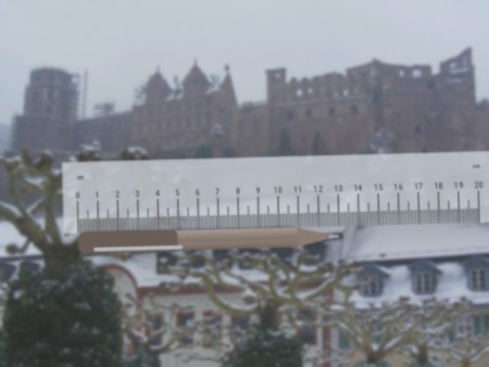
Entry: value=13 unit=cm
